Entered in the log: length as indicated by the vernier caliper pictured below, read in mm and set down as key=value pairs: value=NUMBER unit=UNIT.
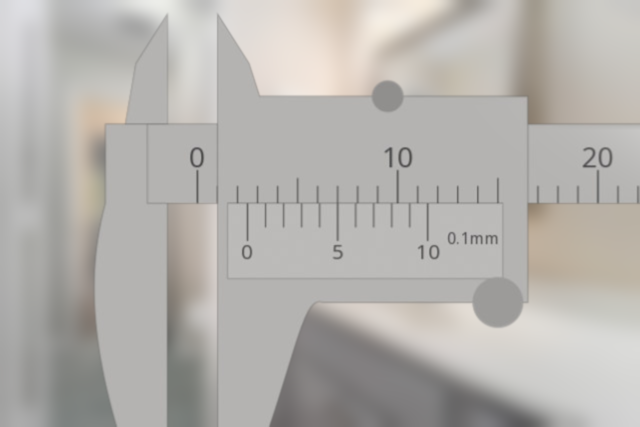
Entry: value=2.5 unit=mm
